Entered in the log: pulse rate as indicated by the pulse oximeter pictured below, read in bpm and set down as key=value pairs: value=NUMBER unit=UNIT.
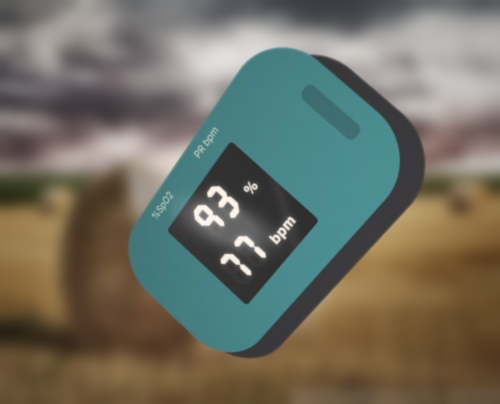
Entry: value=77 unit=bpm
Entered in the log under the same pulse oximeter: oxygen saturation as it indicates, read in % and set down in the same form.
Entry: value=93 unit=%
